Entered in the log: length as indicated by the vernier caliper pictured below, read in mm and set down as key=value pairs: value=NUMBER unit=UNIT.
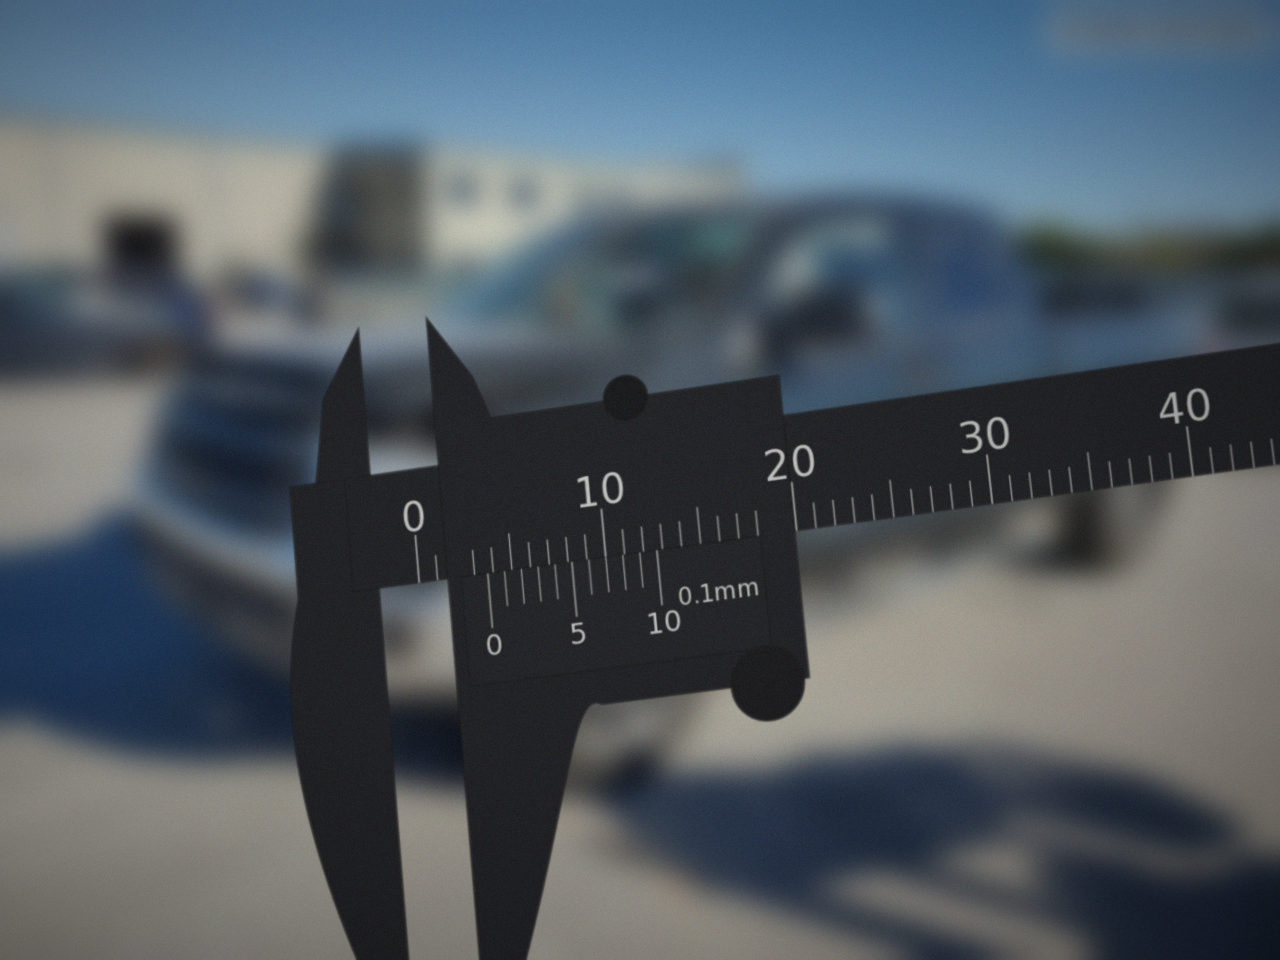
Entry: value=3.7 unit=mm
